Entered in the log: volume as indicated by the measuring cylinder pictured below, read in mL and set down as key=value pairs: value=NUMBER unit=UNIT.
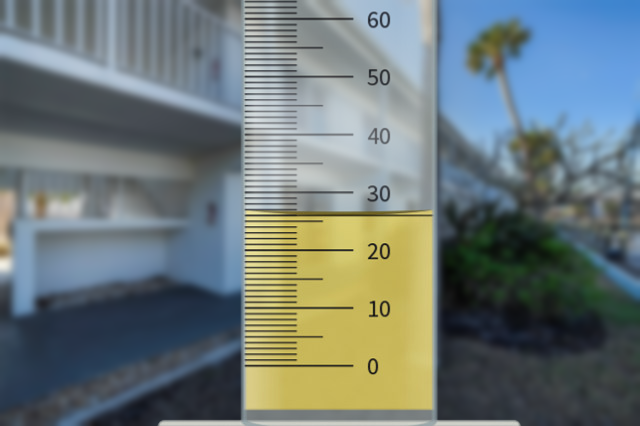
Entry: value=26 unit=mL
